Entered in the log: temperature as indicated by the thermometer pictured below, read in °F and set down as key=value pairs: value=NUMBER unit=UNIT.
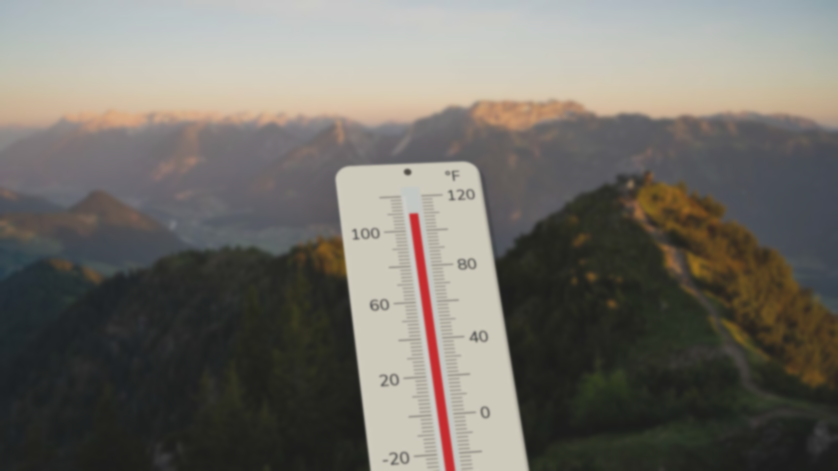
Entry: value=110 unit=°F
